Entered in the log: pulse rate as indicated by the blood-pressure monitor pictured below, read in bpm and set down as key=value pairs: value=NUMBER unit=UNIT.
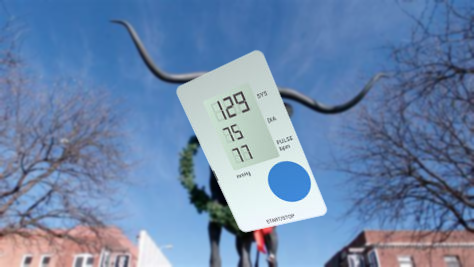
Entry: value=77 unit=bpm
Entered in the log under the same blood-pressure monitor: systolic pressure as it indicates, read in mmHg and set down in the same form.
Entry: value=129 unit=mmHg
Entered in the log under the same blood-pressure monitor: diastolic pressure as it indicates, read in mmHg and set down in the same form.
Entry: value=75 unit=mmHg
